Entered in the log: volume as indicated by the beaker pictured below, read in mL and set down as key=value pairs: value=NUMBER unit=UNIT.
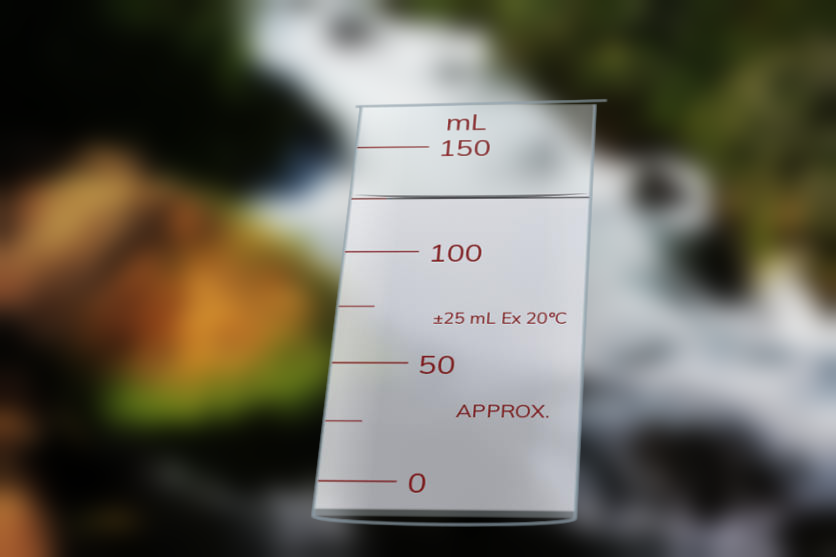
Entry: value=125 unit=mL
